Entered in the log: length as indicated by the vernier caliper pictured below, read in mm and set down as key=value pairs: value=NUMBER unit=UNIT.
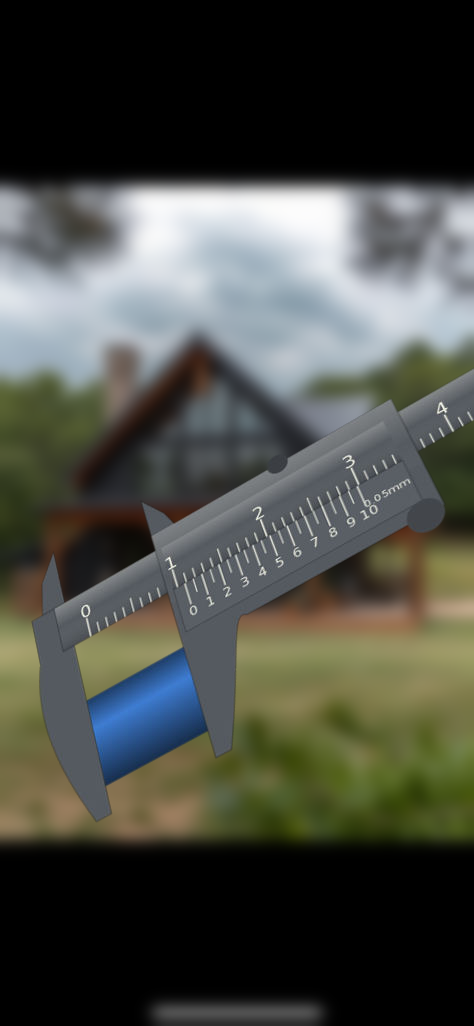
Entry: value=10.8 unit=mm
